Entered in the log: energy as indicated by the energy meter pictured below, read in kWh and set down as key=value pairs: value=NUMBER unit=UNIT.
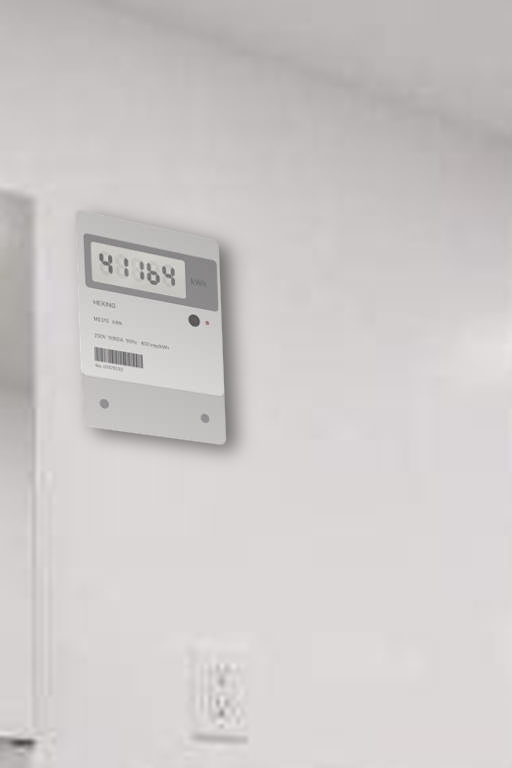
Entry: value=41164 unit=kWh
